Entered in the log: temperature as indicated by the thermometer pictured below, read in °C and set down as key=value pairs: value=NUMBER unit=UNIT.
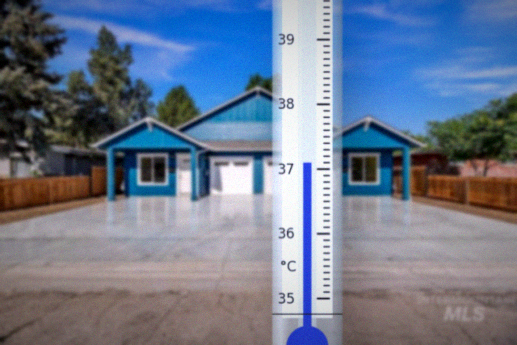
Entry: value=37.1 unit=°C
